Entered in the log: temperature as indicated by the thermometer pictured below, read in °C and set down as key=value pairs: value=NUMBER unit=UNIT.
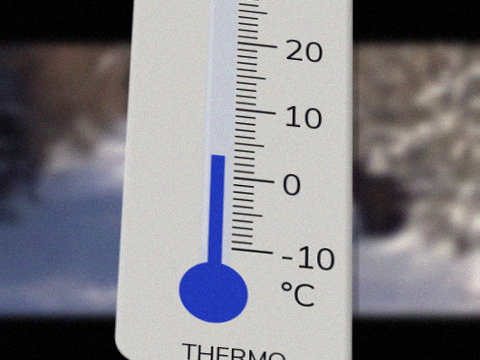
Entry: value=3 unit=°C
